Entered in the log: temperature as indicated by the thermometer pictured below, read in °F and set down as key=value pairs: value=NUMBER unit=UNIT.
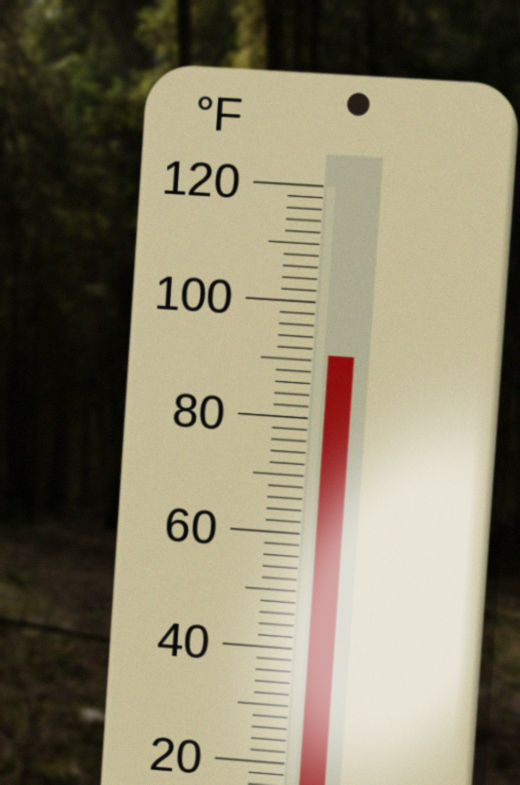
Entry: value=91 unit=°F
